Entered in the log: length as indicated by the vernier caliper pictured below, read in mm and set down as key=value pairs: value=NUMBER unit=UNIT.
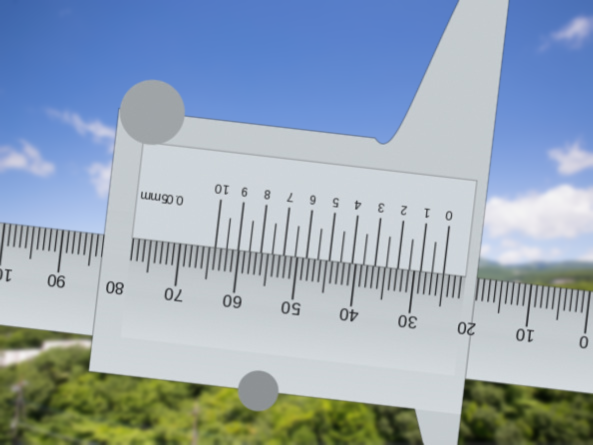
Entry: value=25.0 unit=mm
